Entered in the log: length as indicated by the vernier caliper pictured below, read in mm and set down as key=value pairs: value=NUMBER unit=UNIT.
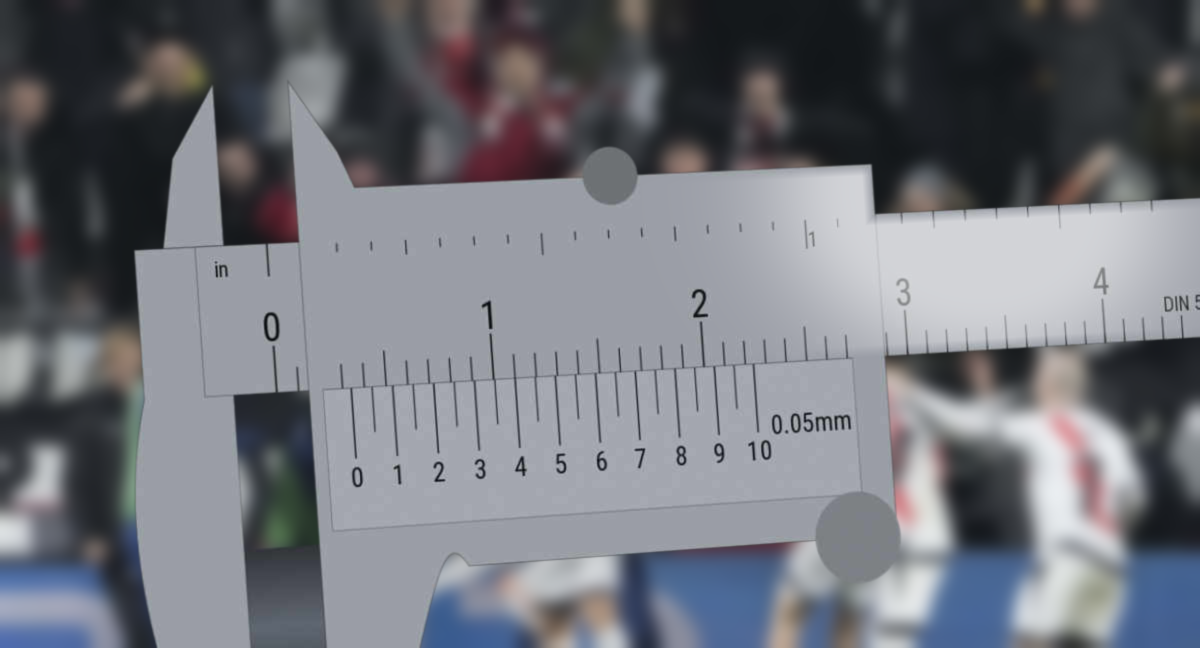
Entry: value=3.4 unit=mm
